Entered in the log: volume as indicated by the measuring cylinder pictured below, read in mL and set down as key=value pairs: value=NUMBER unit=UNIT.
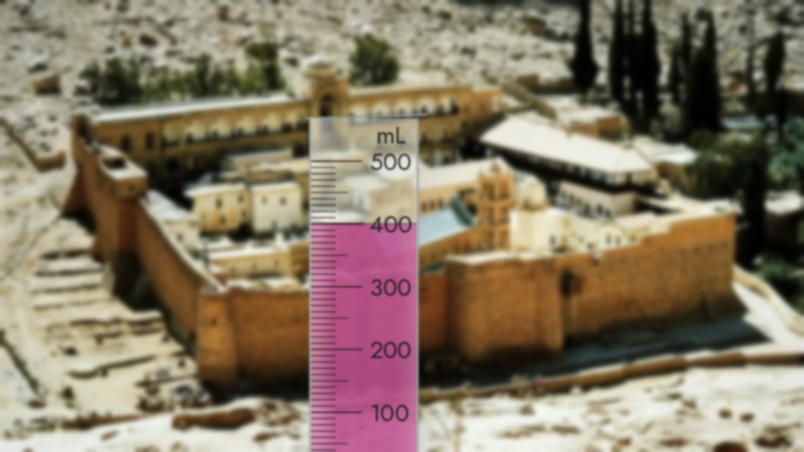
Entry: value=400 unit=mL
